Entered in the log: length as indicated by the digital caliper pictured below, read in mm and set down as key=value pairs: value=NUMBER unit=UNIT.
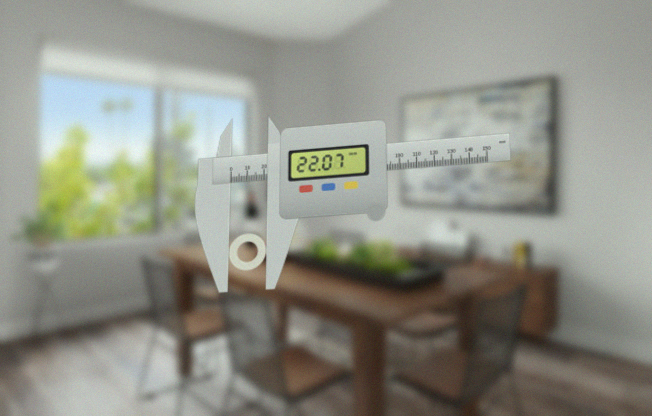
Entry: value=22.07 unit=mm
